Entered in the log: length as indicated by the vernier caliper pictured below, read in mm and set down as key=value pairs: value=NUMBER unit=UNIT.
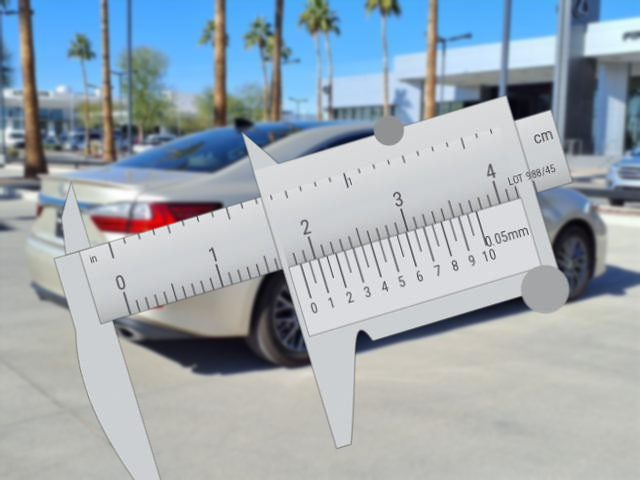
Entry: value=18.4 unit=mm
